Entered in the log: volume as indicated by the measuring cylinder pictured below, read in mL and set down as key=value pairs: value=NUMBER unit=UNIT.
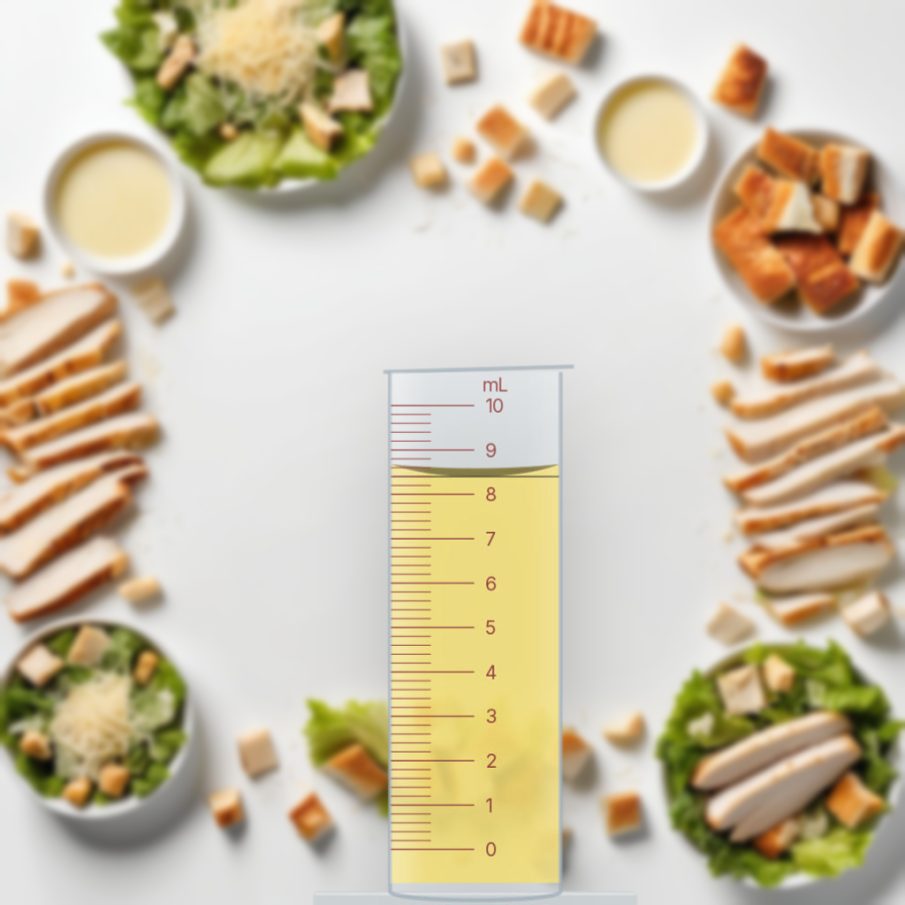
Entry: value=8.4 unit=mL
